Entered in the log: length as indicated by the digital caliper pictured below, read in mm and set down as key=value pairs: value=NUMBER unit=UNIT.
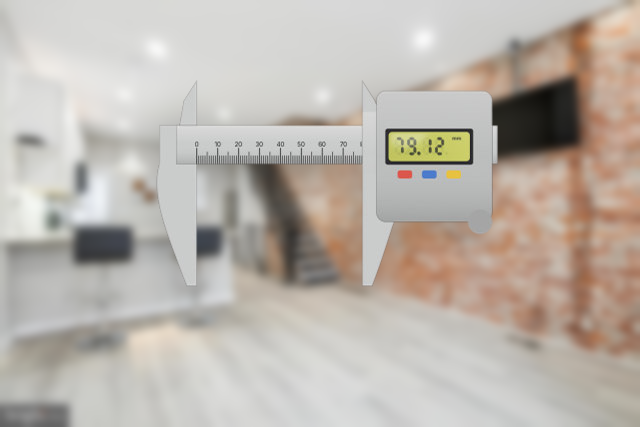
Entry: value=79.12 unit=mm
